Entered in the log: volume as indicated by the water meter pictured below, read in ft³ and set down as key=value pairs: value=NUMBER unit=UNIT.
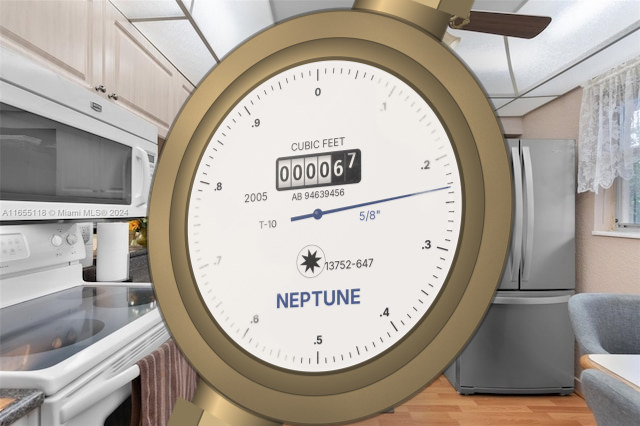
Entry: value=67.23 unit=ft³
